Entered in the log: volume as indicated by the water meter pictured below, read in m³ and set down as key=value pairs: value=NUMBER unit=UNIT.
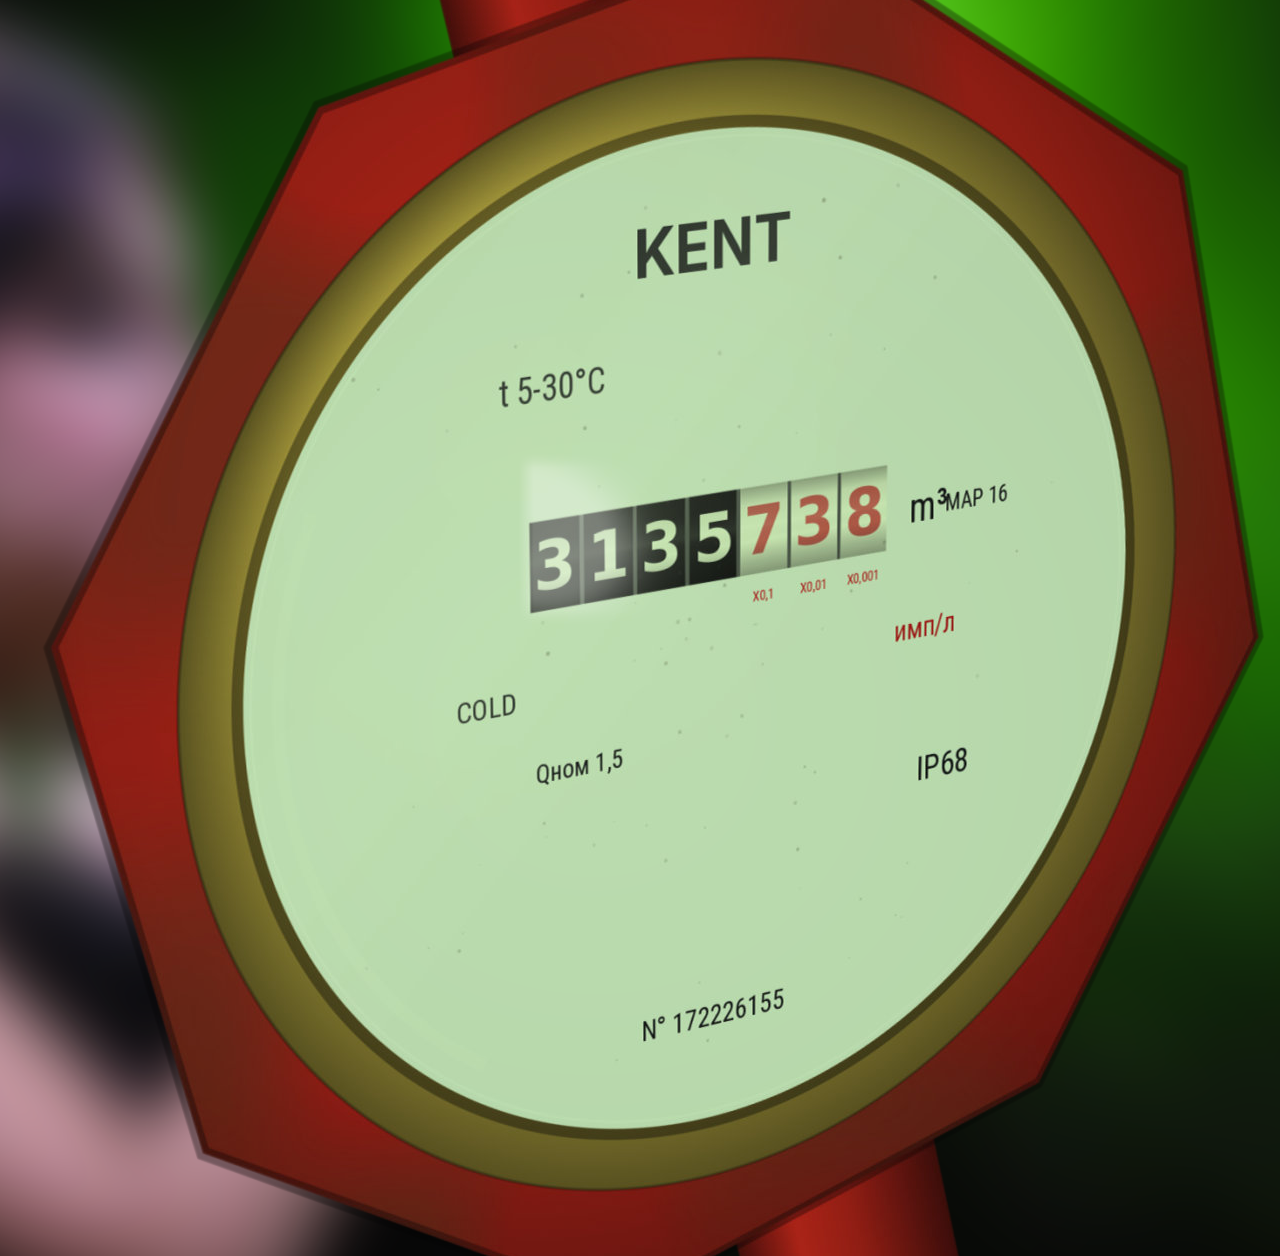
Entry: value=3135.738 unit=m³
